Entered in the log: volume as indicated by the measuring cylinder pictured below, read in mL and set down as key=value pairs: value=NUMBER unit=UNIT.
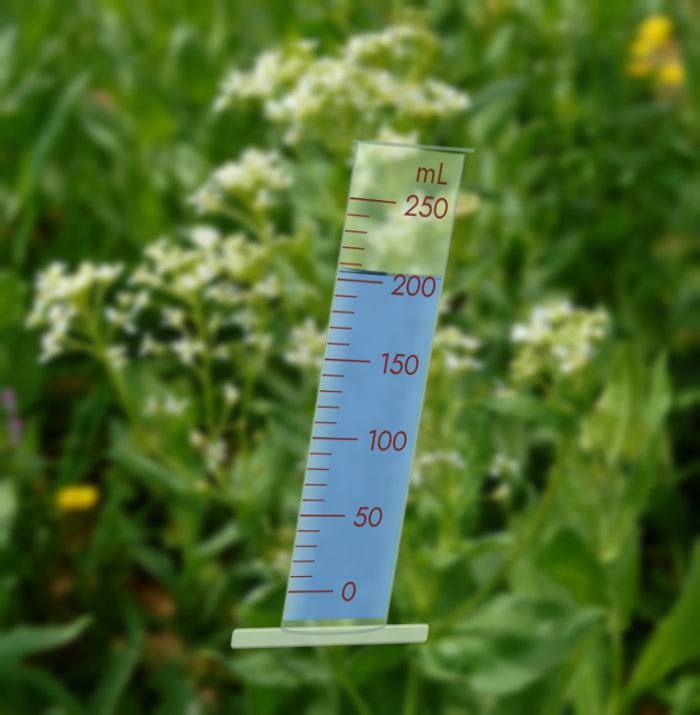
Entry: value=205 unit=mL
